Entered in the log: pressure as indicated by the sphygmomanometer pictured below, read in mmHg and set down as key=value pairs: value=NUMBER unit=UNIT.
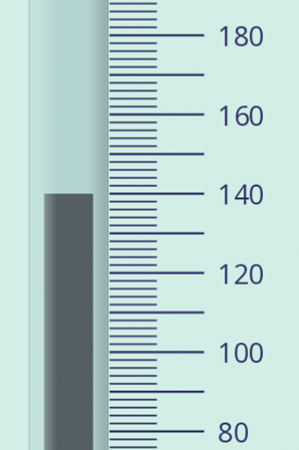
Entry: value=140 unit=mmHg
